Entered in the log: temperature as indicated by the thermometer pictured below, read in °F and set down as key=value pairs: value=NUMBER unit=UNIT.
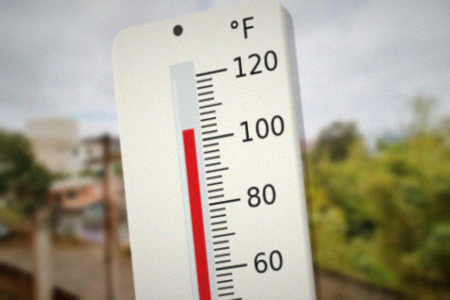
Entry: value=104 unit=°F
